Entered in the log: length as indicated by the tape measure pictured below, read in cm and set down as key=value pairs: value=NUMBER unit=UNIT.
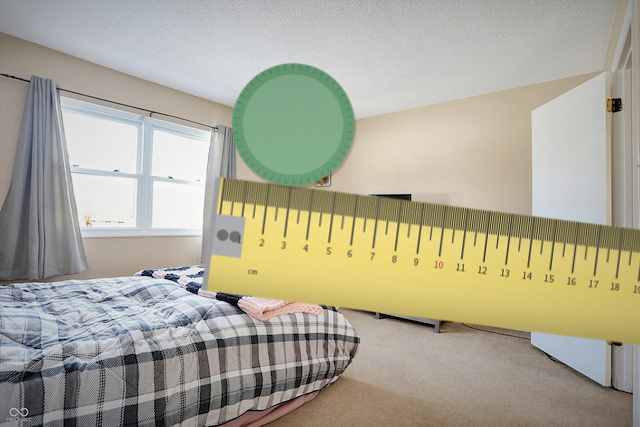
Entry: value=5.5 unit=cm
